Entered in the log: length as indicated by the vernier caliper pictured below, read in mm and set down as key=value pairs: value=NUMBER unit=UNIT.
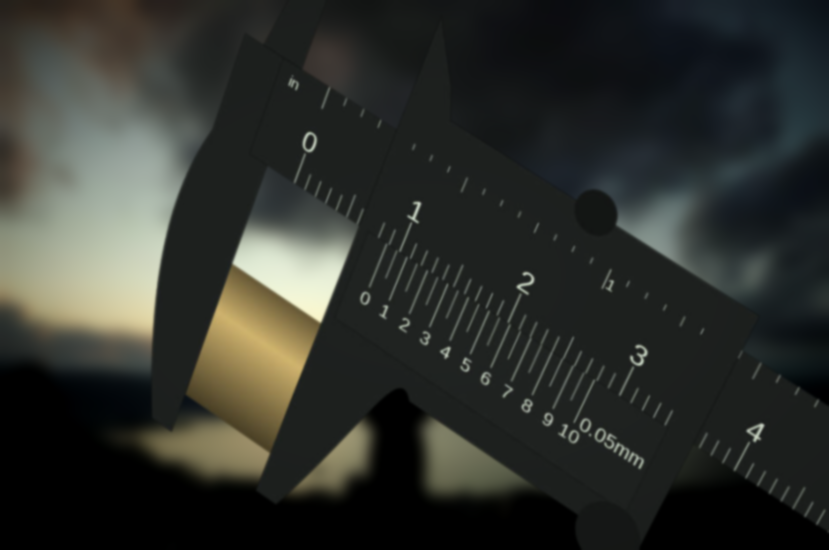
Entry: value=8.8 unit=mm
